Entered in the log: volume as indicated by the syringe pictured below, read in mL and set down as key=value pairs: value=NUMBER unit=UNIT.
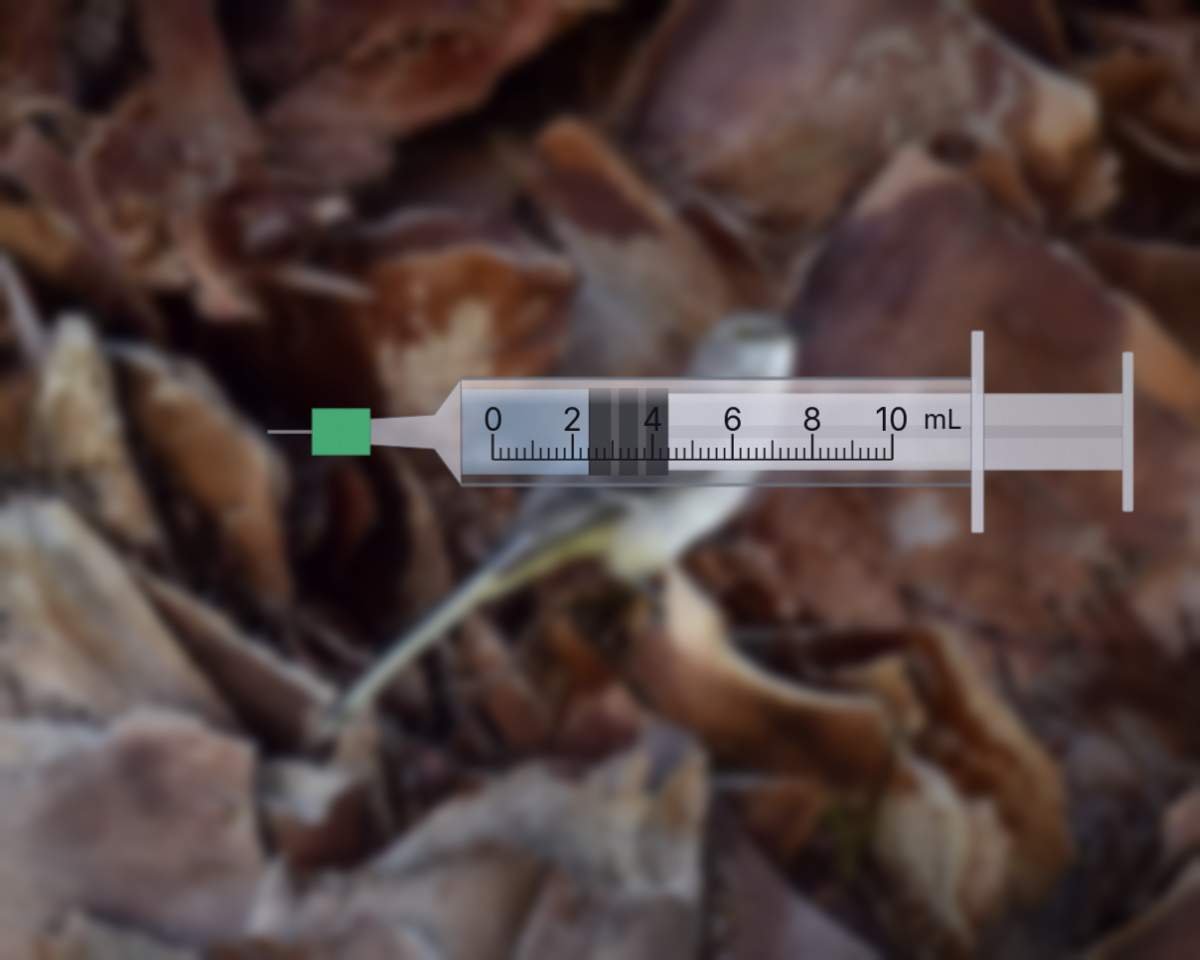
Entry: value=2.4 unit=mL
